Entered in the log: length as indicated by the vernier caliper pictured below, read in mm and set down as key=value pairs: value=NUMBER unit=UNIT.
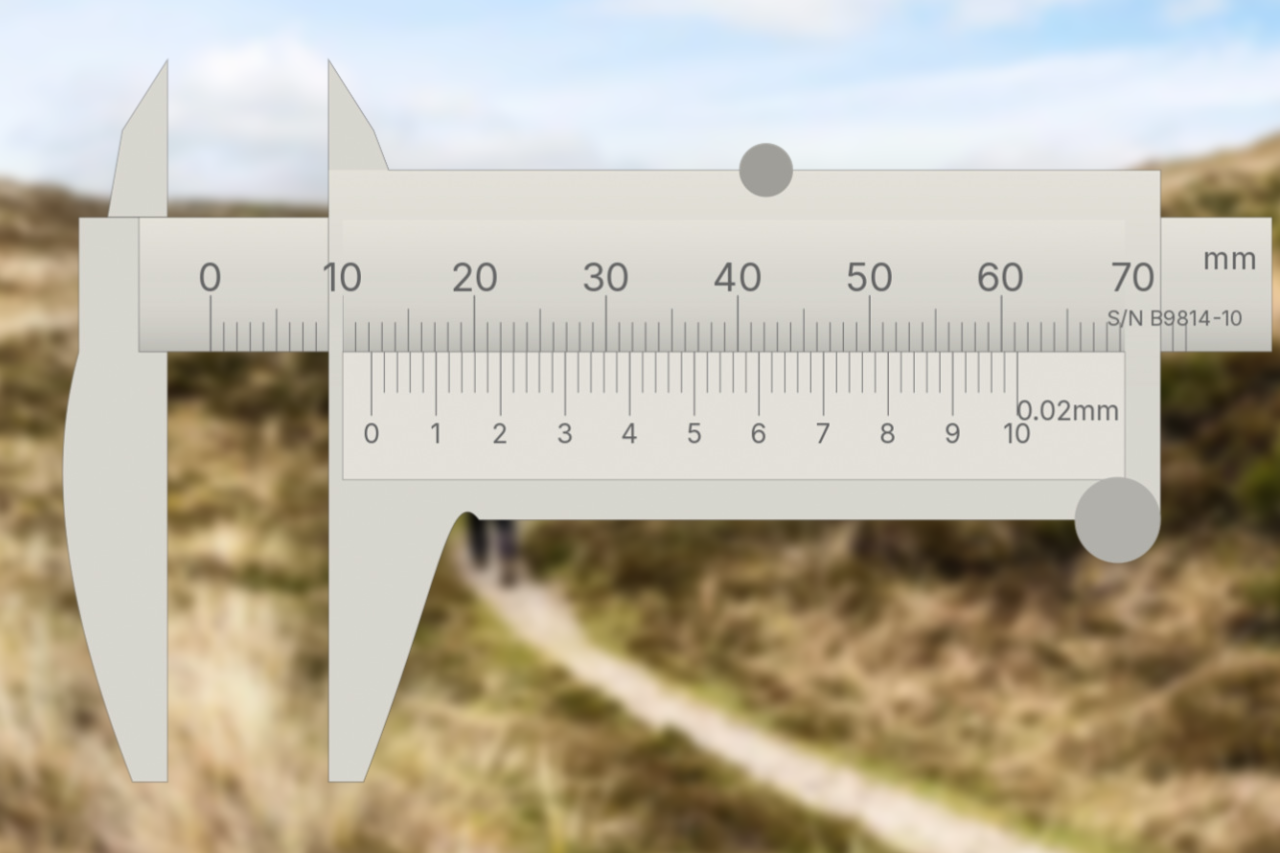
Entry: value=12.2 unit=mm
